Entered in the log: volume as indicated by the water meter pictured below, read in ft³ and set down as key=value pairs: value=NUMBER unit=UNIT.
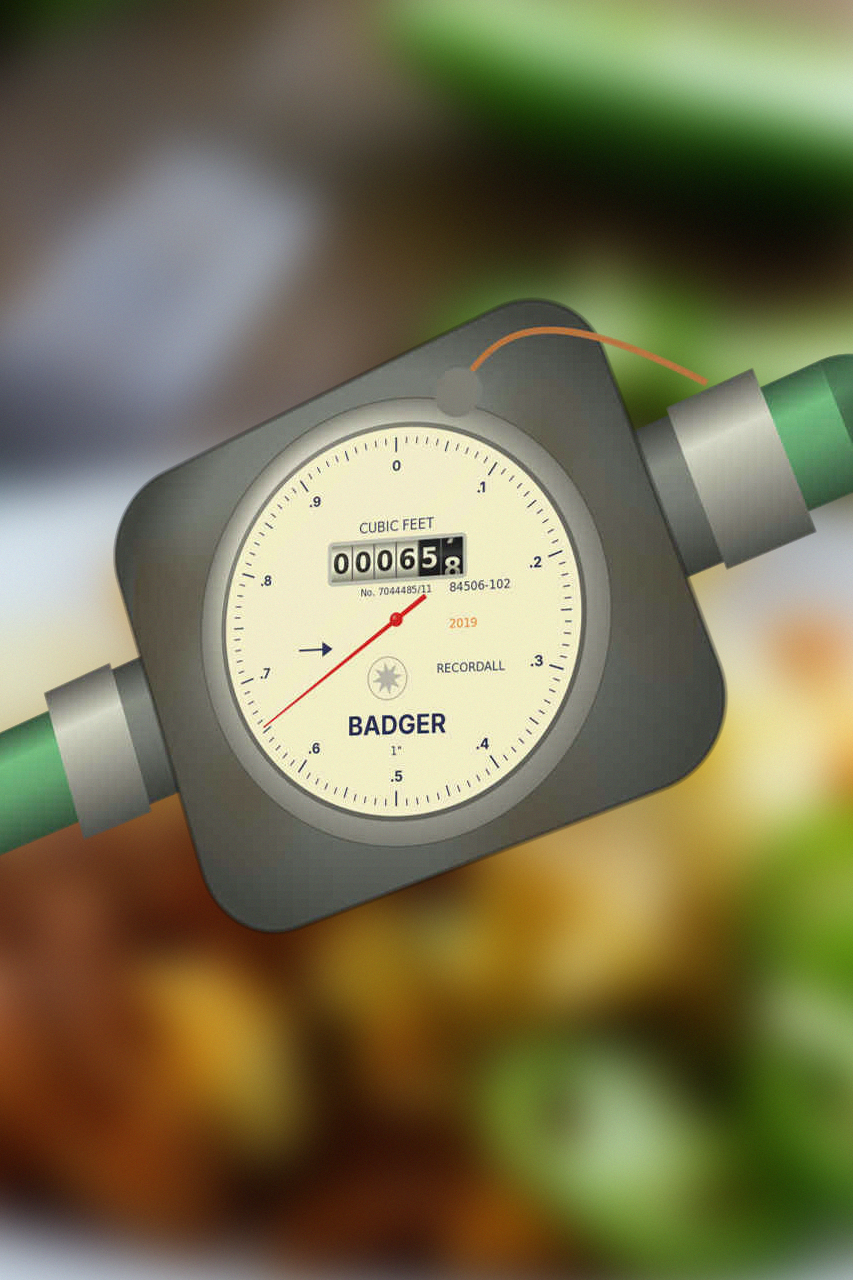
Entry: value=657.65 unit=ft³
